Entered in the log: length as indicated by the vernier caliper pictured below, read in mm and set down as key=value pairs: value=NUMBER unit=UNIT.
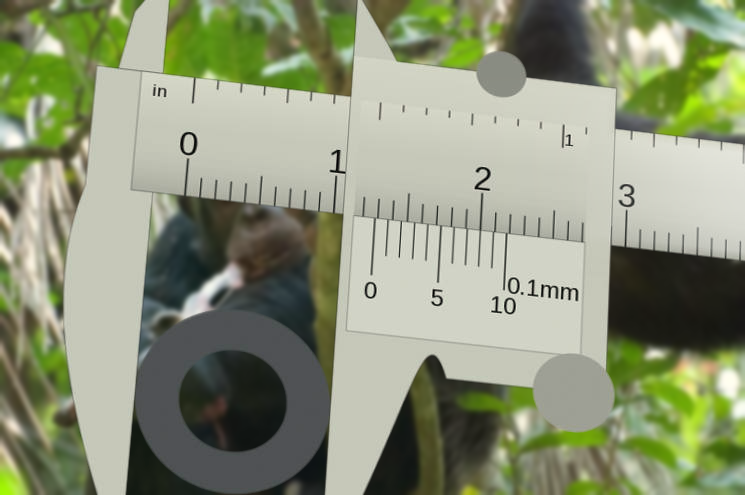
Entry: value=12.8 unit=mm
